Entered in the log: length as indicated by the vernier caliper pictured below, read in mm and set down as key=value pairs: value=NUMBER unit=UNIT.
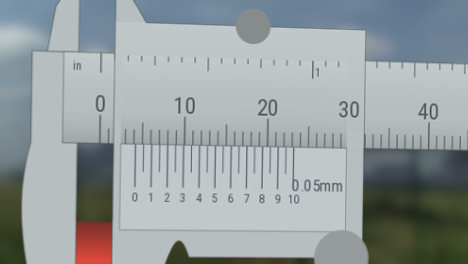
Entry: value=4.2 unit=mm
